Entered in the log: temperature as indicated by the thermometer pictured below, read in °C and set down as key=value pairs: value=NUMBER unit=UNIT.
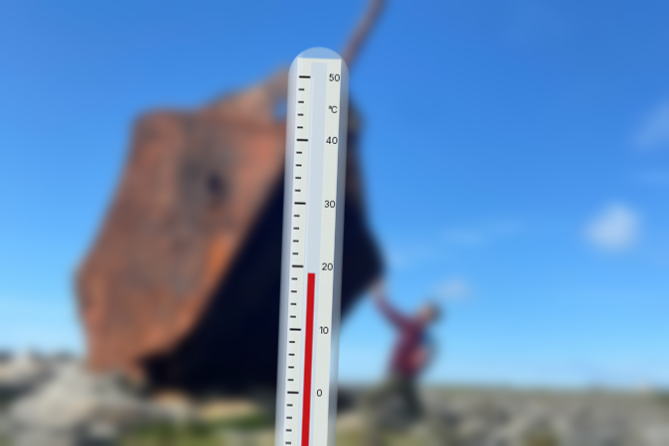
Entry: value=19 unit=°C
